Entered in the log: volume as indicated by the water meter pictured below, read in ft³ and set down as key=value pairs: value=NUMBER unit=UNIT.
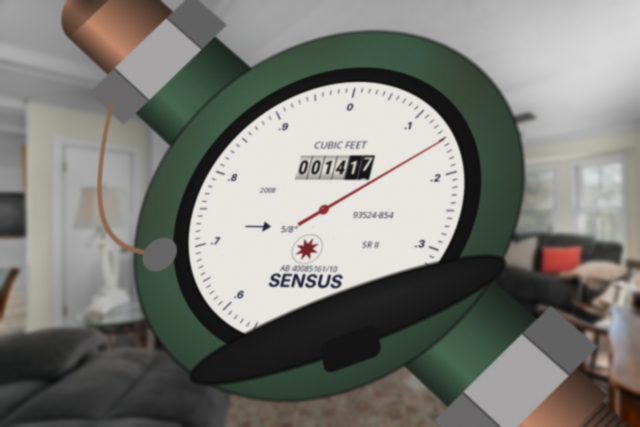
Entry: value=1417.15 unit=ft³
